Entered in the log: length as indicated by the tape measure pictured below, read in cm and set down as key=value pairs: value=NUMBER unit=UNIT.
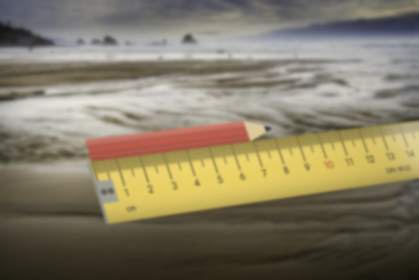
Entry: value=8 unit=cm
